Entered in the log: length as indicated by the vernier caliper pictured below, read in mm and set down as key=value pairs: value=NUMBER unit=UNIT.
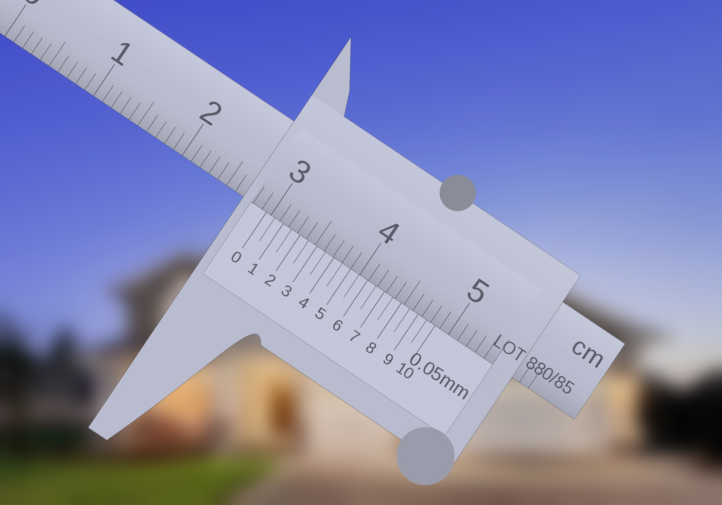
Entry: value=29.5 unit=mm
